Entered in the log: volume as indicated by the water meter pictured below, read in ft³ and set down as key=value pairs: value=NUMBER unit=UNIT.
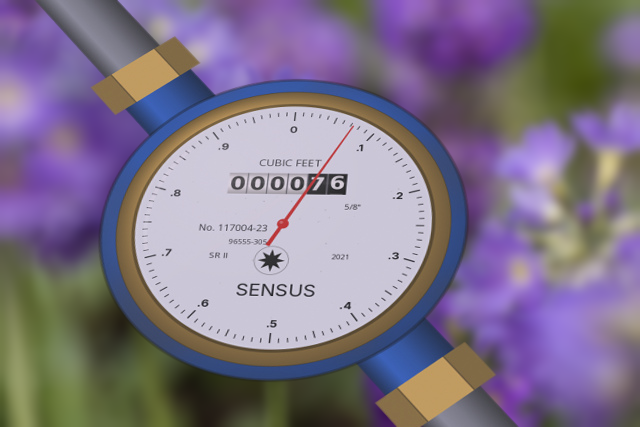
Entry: value=76.07 unit=ft³
